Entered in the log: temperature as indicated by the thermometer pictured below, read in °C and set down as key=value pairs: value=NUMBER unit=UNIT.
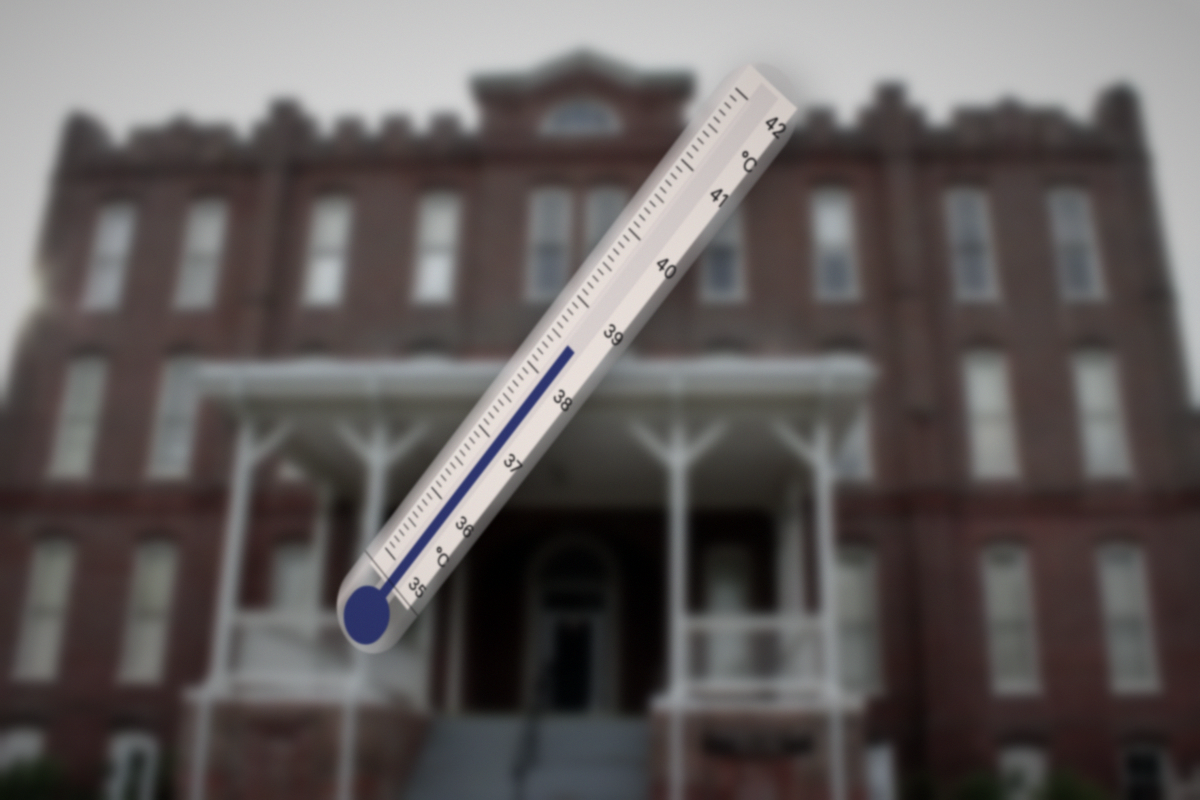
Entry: value=38.5 unit=°C
